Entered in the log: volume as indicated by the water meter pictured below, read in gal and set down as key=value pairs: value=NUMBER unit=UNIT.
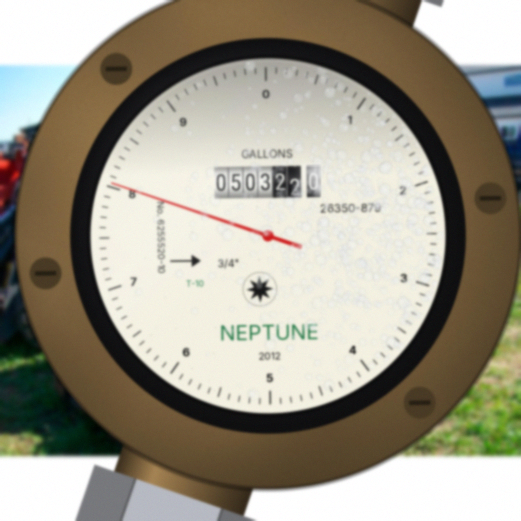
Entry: value=503218.0 unit=gal
